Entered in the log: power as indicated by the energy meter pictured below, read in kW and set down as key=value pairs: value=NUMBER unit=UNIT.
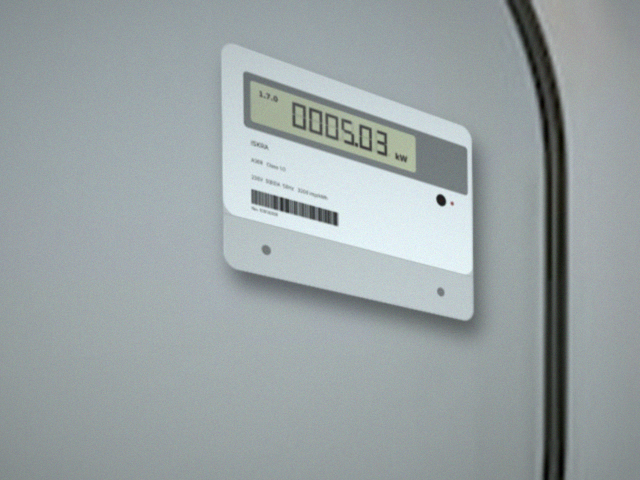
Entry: value=5.03 unit=kW
